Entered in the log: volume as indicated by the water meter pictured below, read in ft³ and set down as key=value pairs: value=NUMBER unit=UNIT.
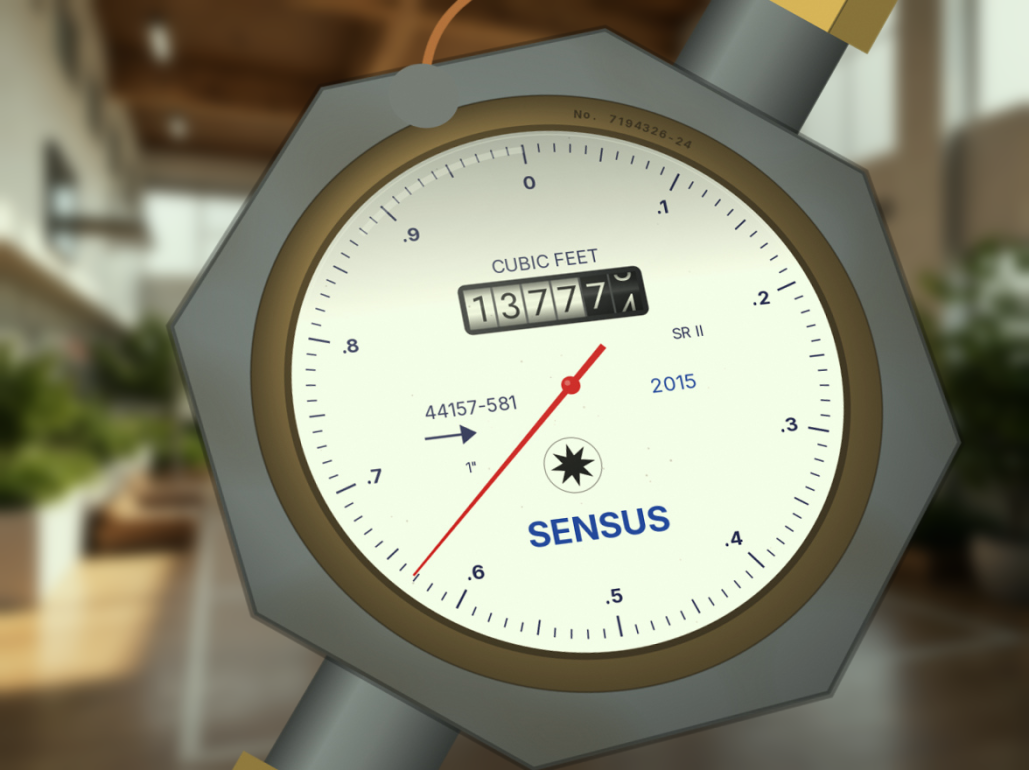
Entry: value=137773.63 unit=ft³
